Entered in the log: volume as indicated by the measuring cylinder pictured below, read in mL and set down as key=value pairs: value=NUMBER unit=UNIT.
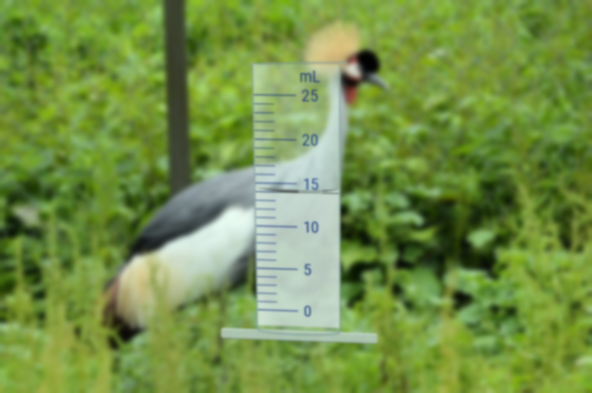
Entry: value=14 unit=mL
